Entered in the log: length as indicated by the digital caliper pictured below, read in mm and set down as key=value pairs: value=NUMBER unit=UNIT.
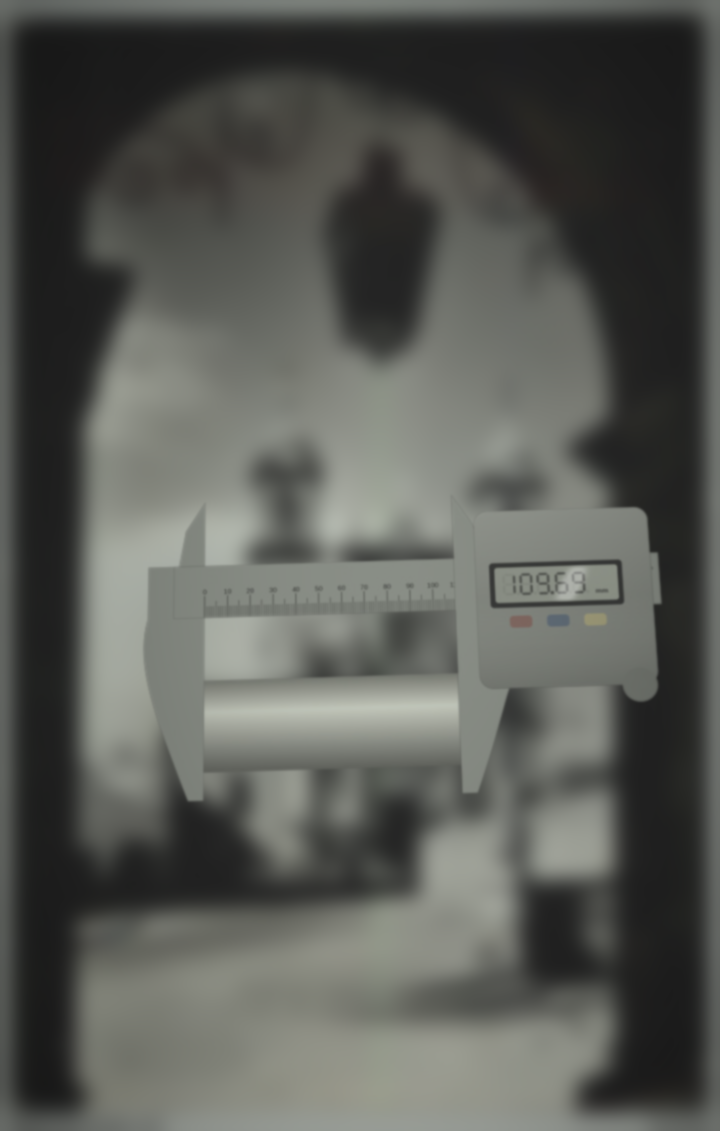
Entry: value=109.69 unit=mm
